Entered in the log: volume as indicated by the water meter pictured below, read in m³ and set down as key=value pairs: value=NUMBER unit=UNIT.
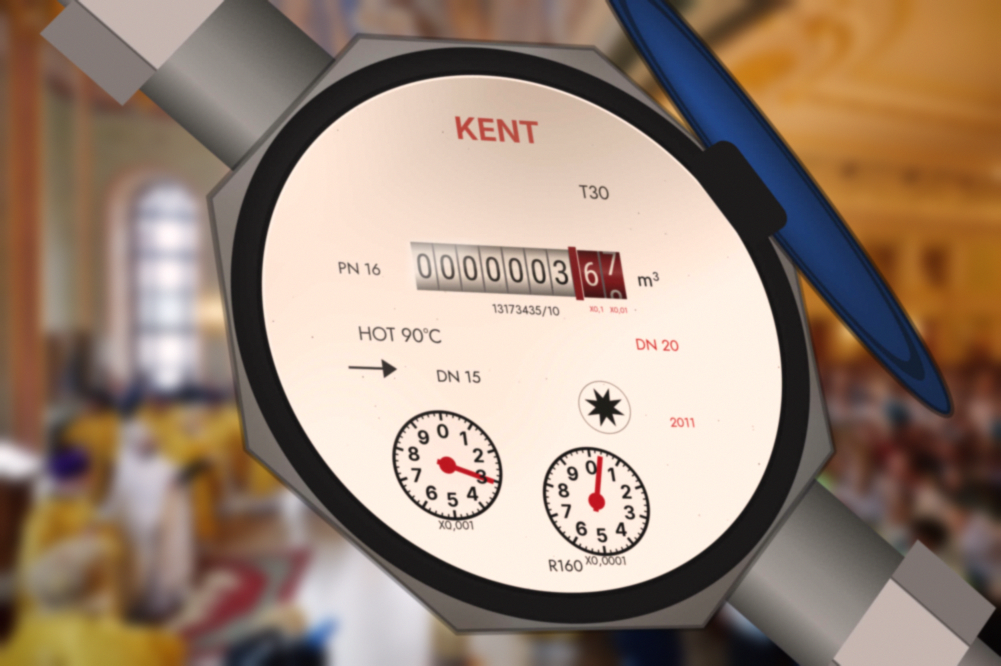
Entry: value=3.6730 unit=m³
